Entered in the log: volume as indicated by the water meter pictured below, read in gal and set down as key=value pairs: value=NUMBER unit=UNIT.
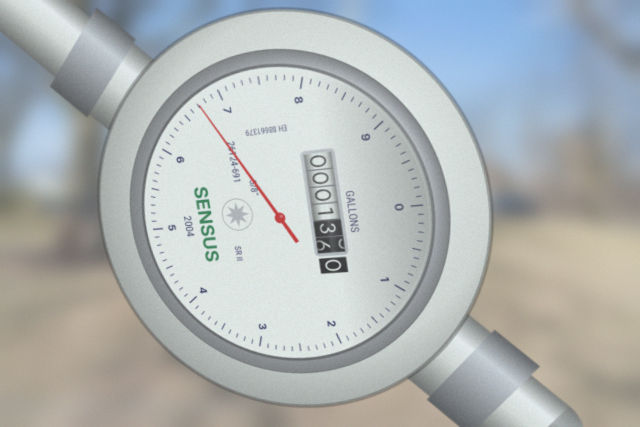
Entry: value=1356.7 unit=gal
